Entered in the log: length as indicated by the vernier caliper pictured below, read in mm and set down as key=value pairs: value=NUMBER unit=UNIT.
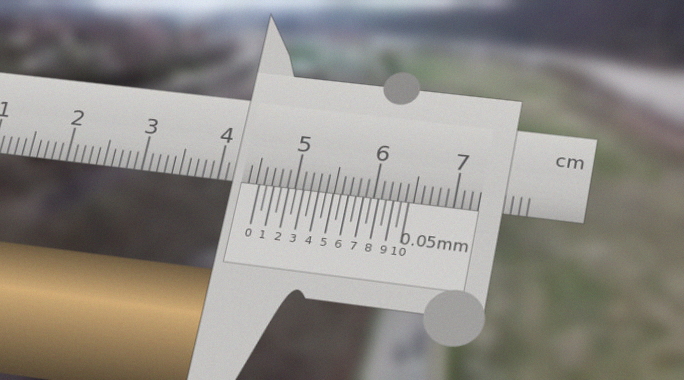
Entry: value=45.4 unit=mm
